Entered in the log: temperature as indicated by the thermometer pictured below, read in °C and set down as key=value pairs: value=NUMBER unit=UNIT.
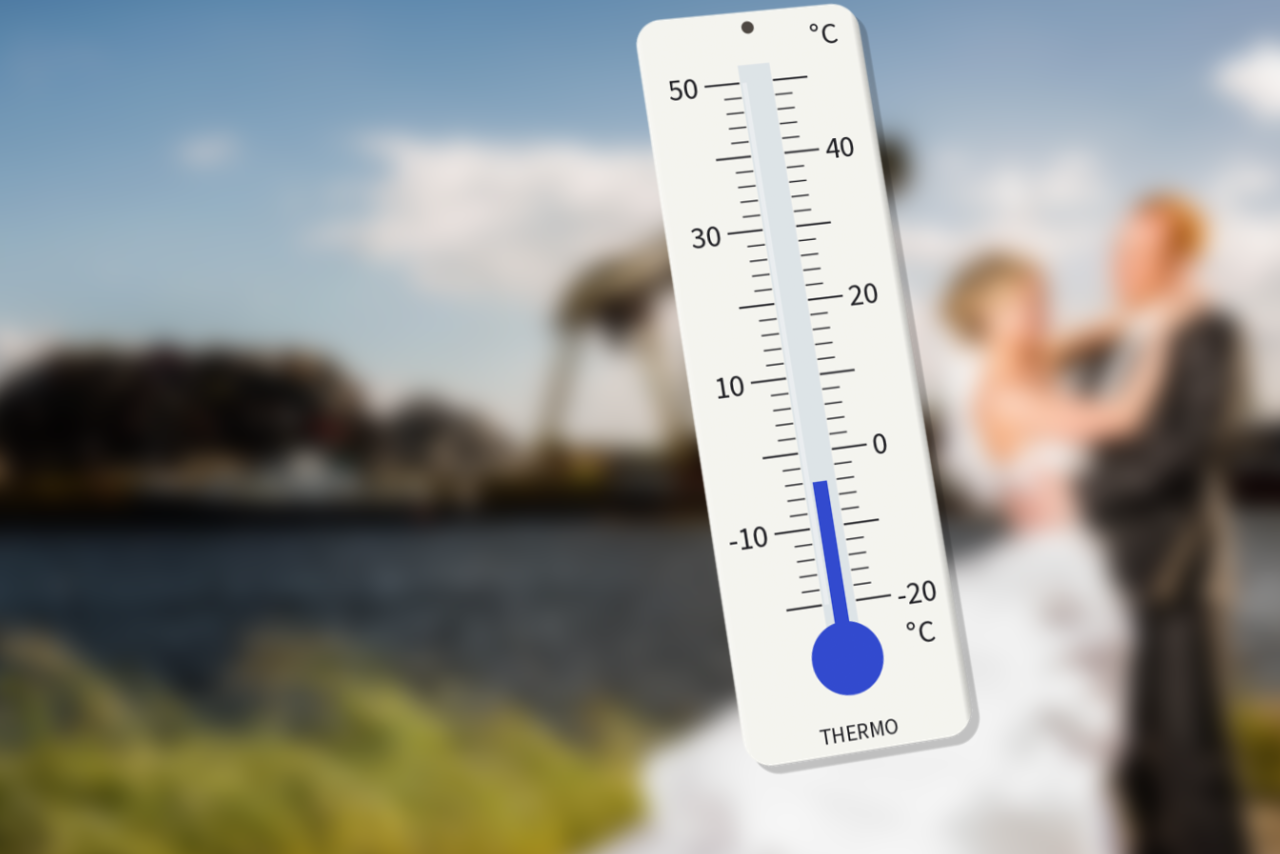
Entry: value=-4 unit=°C
